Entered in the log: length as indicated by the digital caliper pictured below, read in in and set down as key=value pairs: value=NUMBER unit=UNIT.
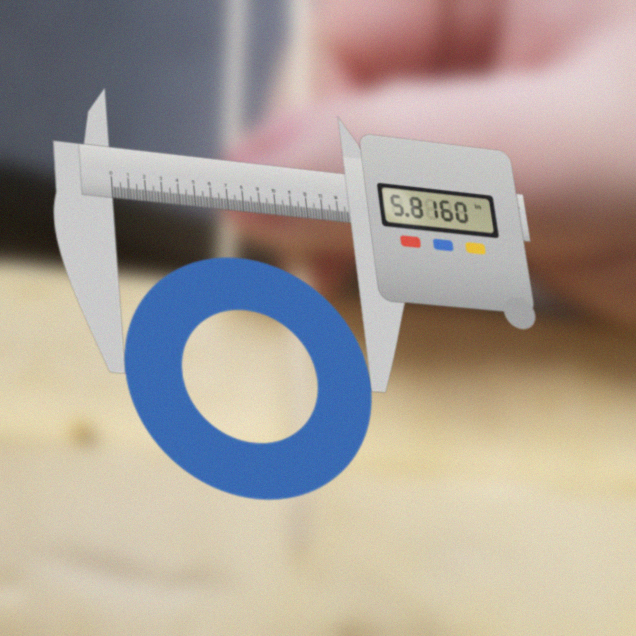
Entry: value=5.8160 unit=in
